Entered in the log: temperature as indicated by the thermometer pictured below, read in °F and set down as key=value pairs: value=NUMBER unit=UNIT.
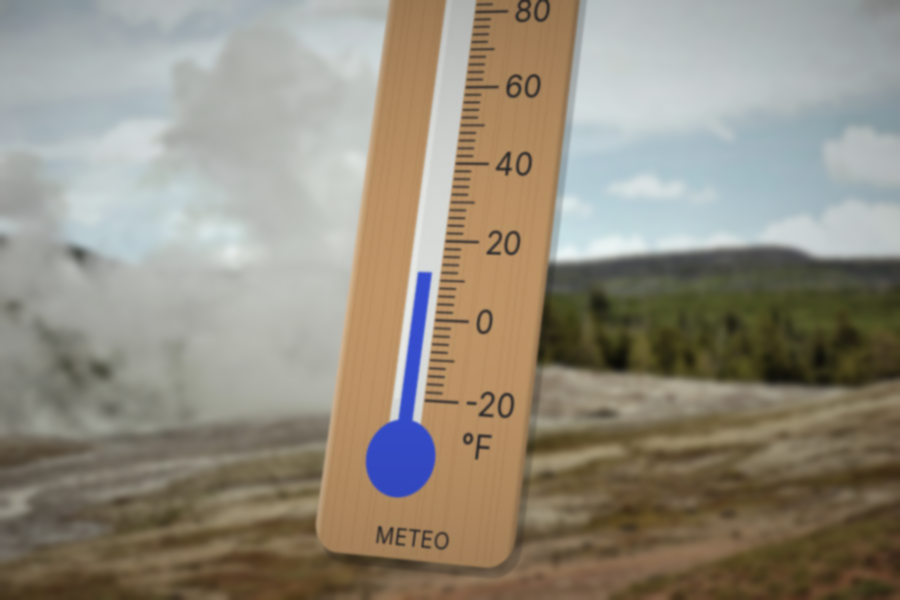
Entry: value=12 unit=°F
